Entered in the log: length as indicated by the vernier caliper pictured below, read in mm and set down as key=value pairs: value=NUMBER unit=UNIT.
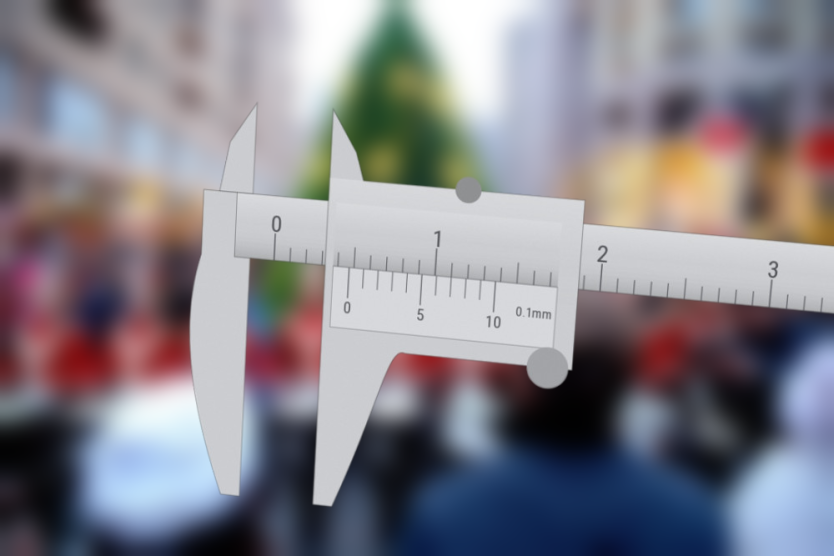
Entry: value=4.7 unit=mm
